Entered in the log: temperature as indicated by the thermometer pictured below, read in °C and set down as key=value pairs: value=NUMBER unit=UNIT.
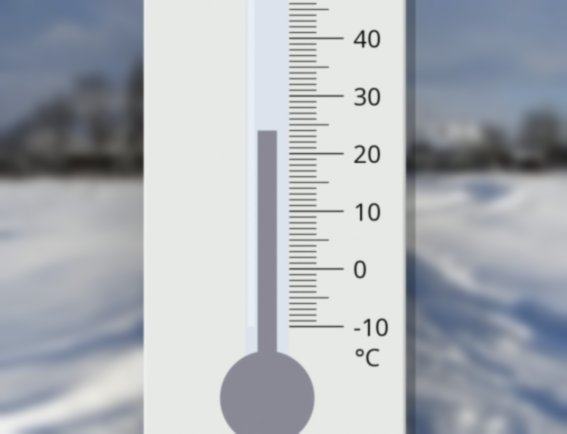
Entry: value=24 unit=°C
